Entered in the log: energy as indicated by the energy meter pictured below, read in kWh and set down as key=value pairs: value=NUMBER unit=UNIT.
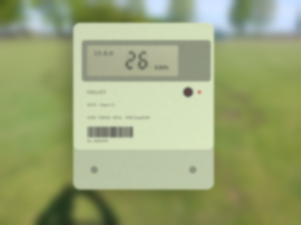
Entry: value=26 unit=kWh
